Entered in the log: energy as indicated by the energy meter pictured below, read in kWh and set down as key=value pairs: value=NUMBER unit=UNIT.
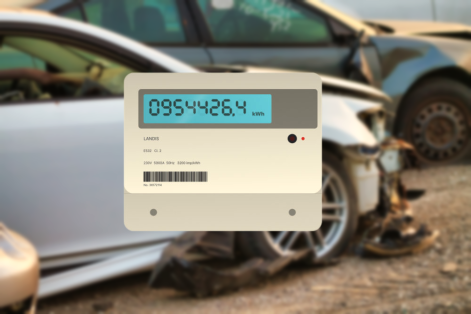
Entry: value=954426.4 unit=kWh
